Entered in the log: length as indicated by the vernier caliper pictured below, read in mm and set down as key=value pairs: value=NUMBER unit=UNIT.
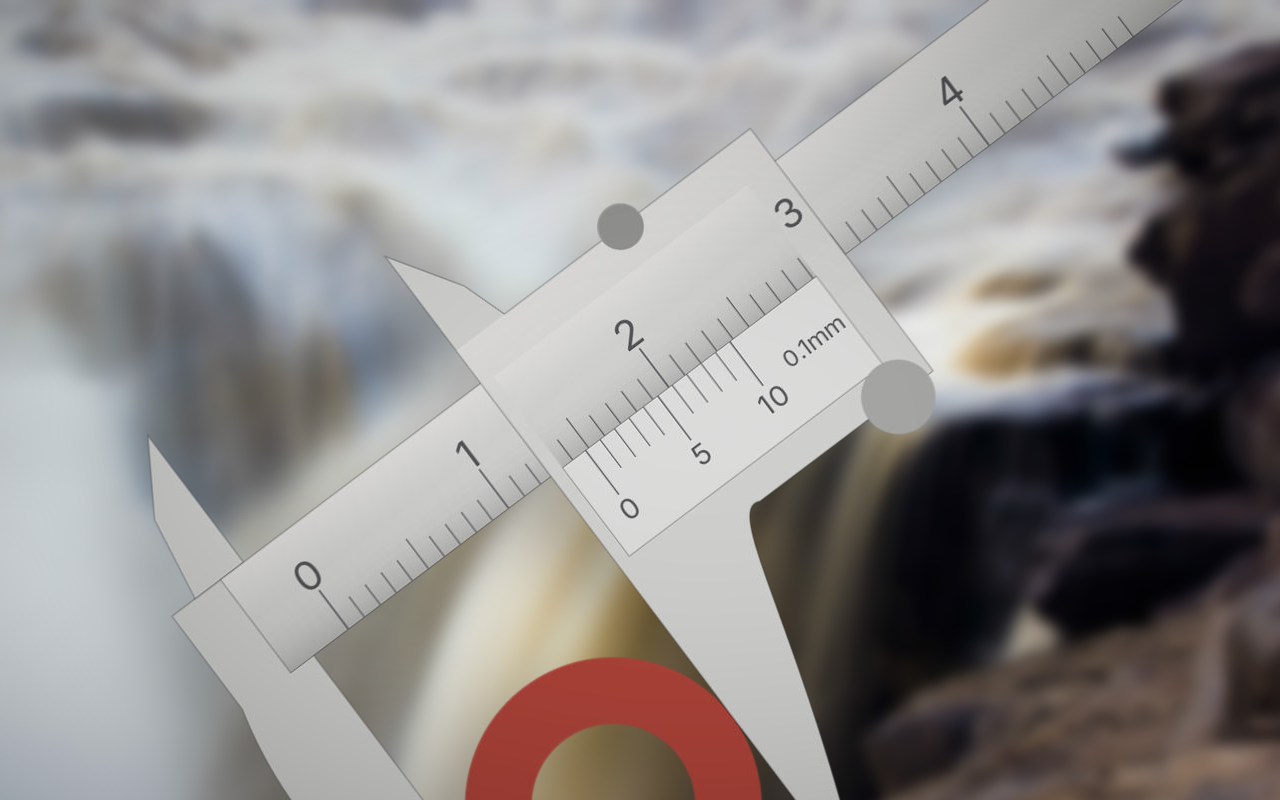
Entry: value=14.8 unit=mm
